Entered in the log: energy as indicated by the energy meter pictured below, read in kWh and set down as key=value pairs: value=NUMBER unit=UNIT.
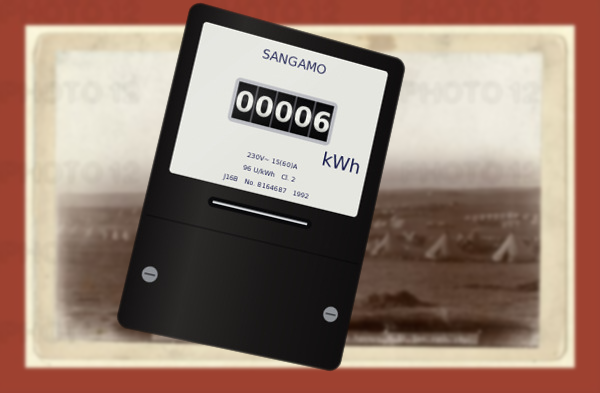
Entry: value=6 unit=kWh
